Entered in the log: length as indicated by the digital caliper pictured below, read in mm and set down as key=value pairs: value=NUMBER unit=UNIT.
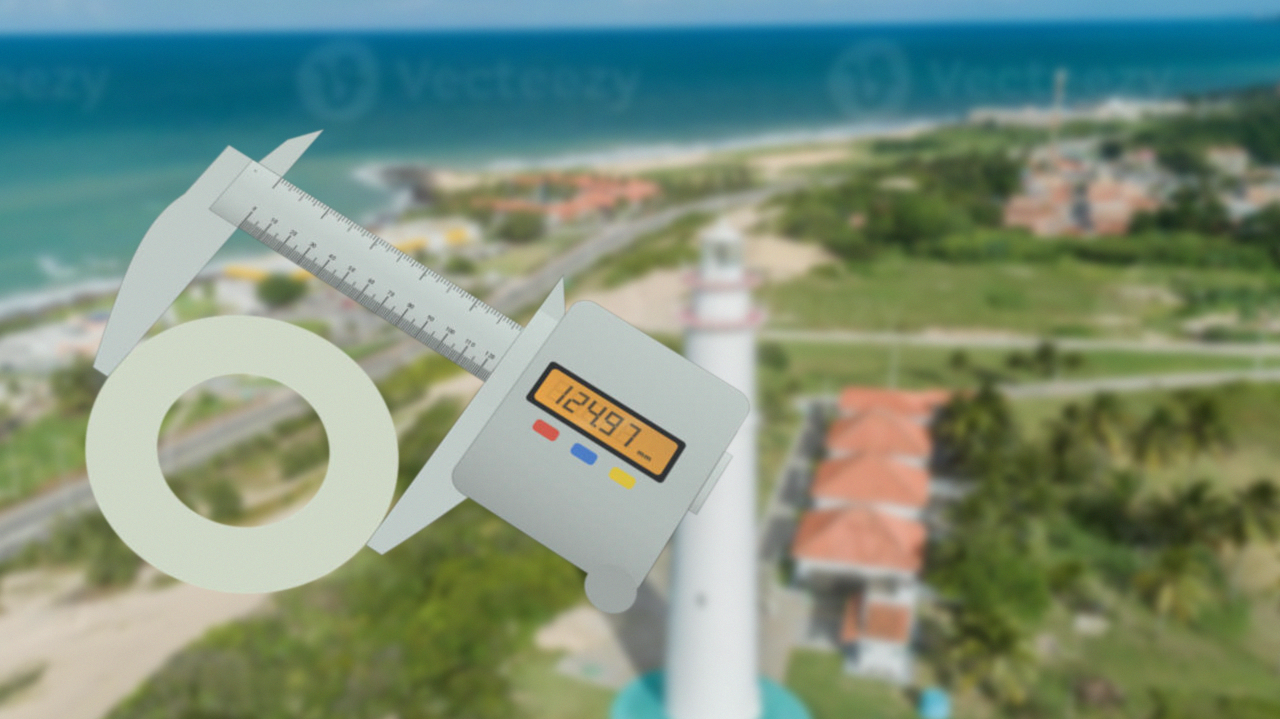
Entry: value=124.97 unit=mm
